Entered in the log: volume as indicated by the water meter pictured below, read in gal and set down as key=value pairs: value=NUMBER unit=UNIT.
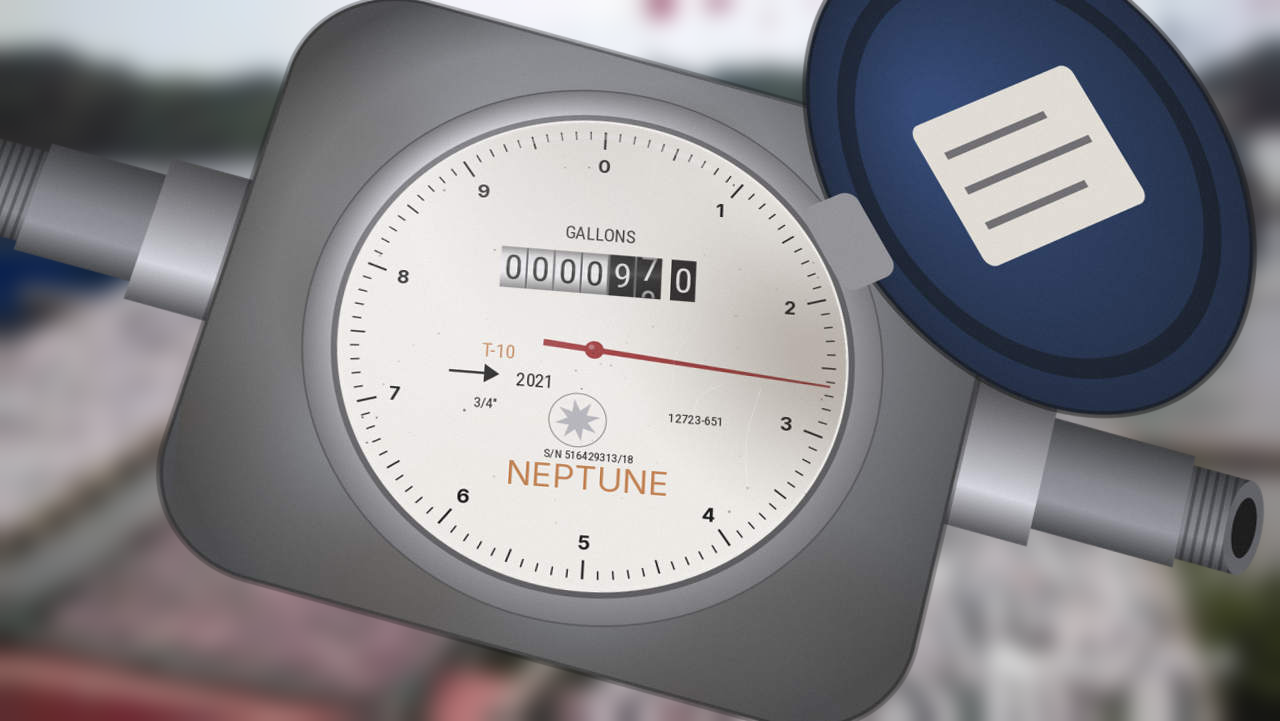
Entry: value=972.6 unit=gal
